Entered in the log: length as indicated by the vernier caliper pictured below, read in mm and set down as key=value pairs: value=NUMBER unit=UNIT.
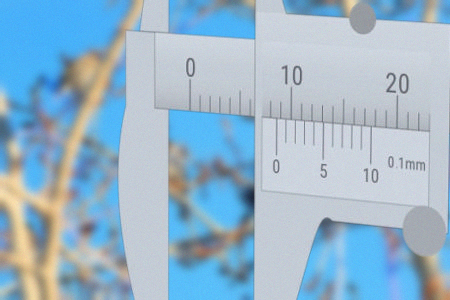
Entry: value=8.6 unit=mm
